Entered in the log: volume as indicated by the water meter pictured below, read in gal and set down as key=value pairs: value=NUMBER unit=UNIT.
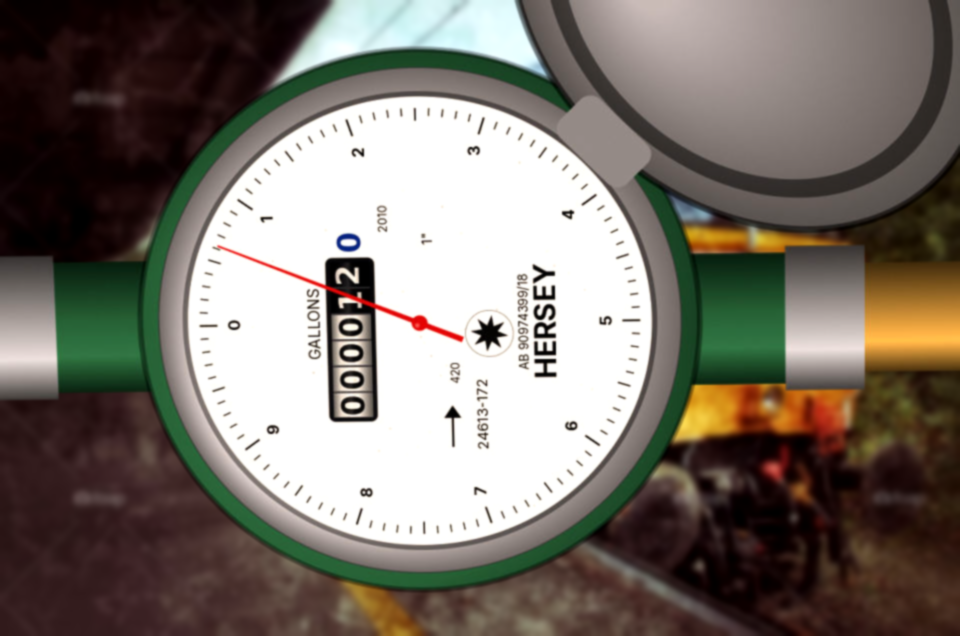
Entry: value=120.6 unit=gal
